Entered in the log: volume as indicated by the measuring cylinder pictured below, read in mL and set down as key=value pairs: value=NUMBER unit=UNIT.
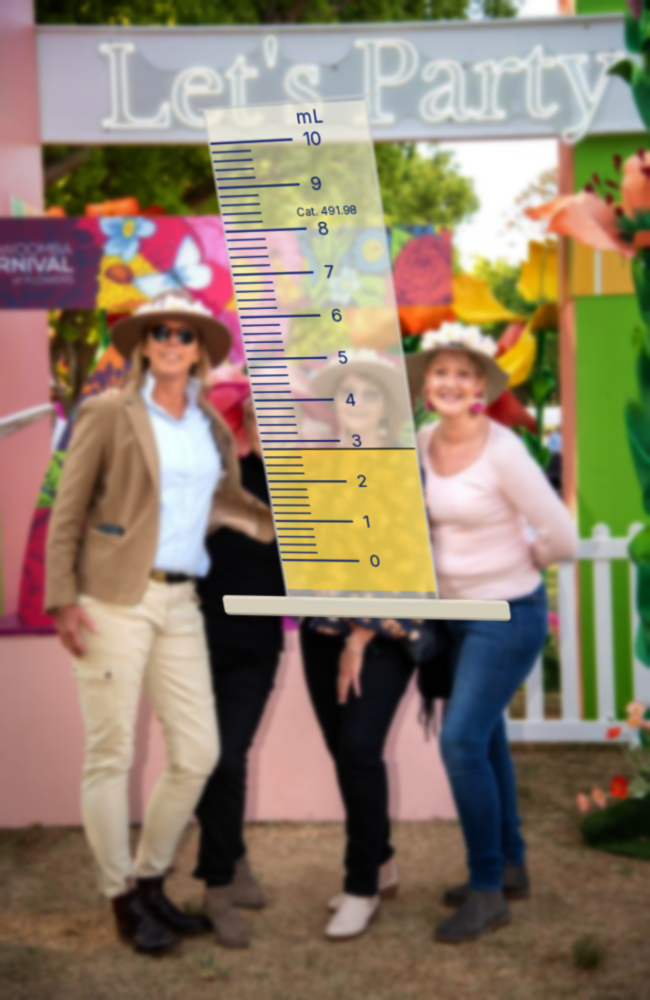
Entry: value=2.8 unit=mL
